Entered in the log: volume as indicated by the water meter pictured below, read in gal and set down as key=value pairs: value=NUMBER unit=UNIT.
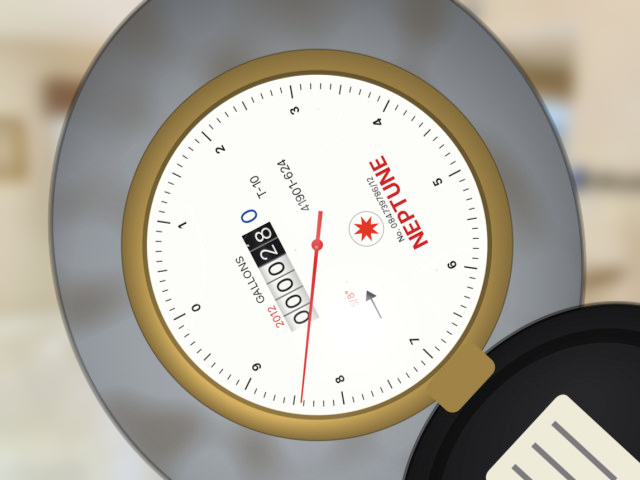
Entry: value=278.4 unit=gal
